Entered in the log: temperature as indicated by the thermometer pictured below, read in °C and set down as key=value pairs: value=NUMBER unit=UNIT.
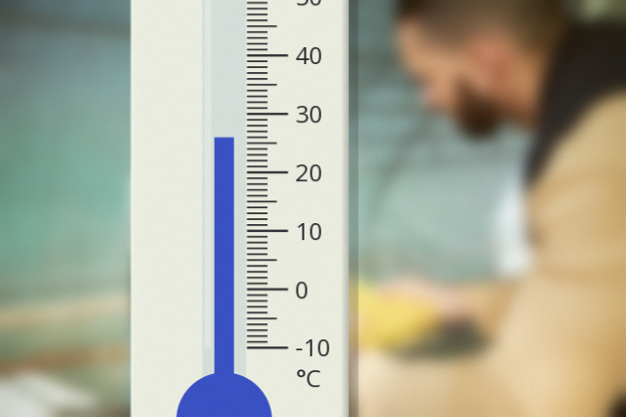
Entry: value=26 unit=°C
